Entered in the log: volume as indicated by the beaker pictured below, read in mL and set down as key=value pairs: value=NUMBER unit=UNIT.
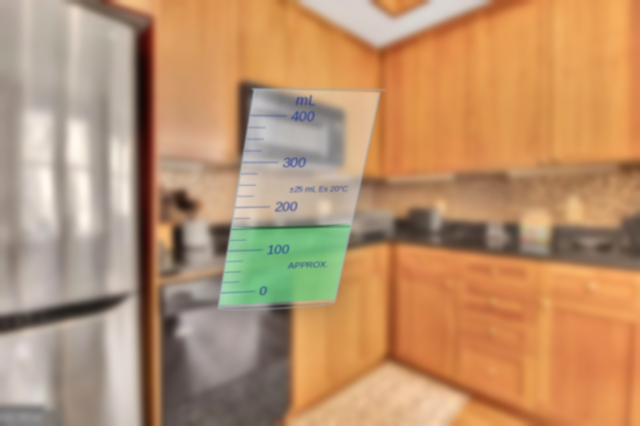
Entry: value=150 unit=mL
